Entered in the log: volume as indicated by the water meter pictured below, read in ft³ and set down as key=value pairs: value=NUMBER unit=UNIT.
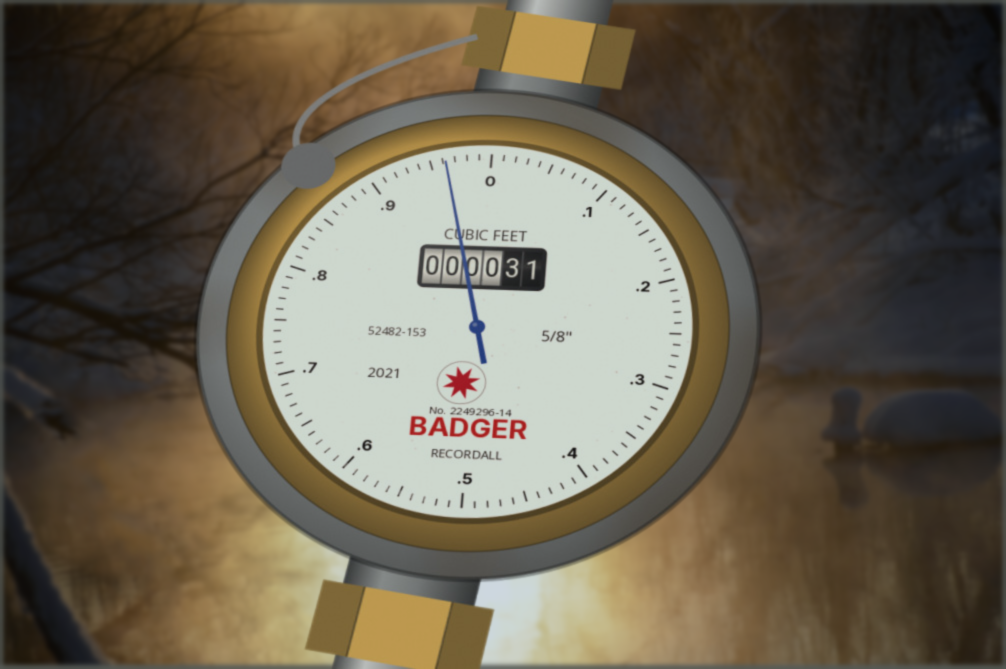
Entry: value=30.96 unit=ft³
